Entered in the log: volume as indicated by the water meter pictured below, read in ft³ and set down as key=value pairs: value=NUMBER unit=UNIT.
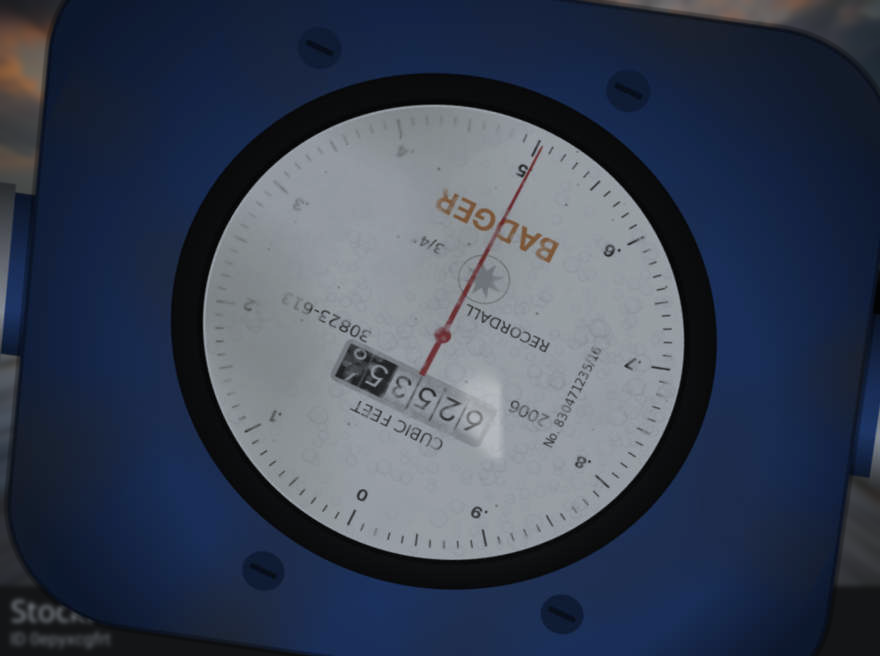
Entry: value=625357.50 unit=ft³
